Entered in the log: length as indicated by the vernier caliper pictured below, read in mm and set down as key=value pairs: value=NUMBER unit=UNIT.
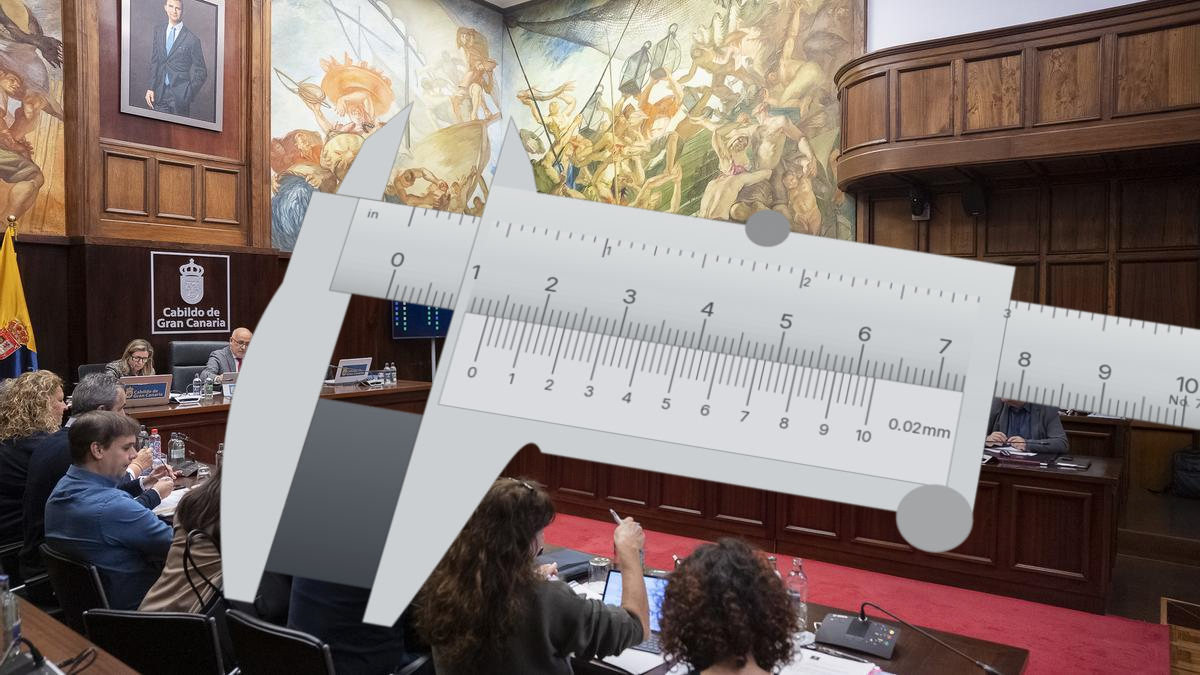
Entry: value=13.2 unit=mm
